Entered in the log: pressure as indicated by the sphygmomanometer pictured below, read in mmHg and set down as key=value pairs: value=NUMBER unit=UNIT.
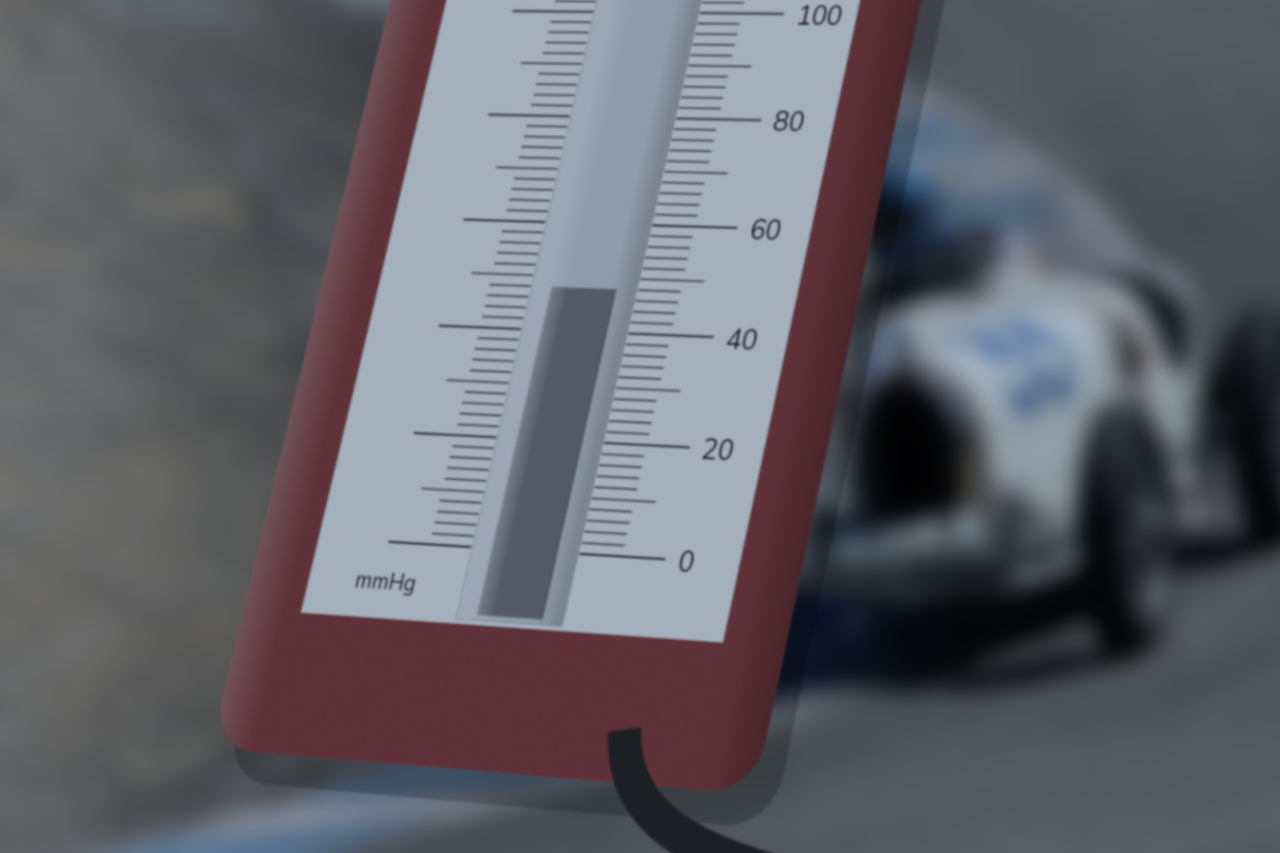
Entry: value=48 unit=mmHg
